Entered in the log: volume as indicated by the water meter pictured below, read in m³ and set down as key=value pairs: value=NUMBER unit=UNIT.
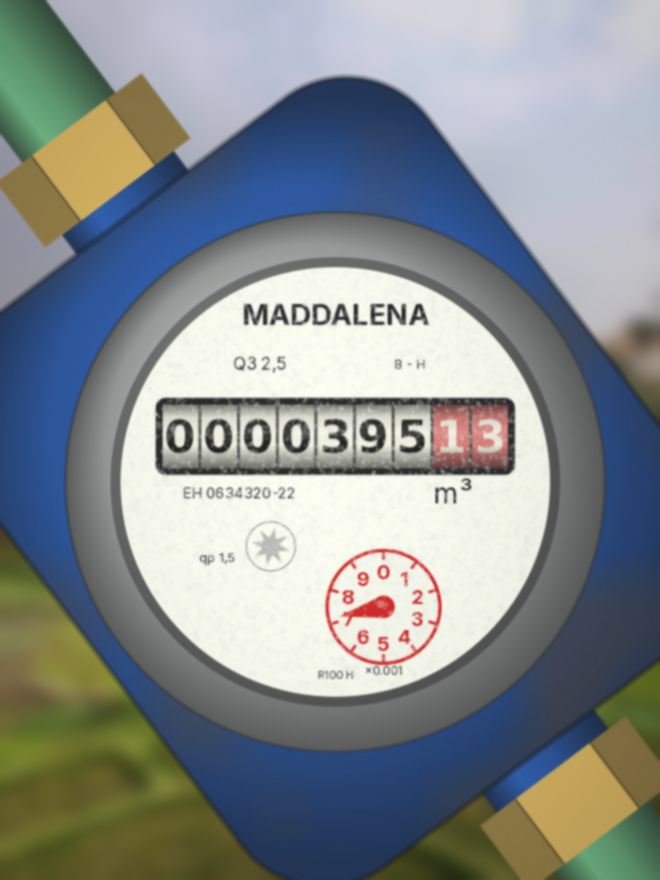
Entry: value=395.137 unit=m³
